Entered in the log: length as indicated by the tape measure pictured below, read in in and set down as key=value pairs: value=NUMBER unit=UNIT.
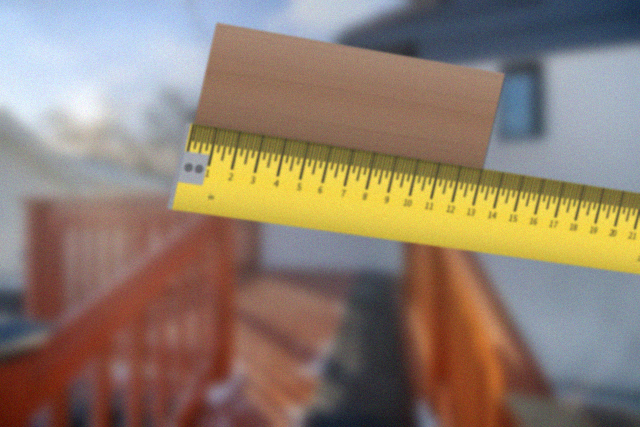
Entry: value=13 unit=in
